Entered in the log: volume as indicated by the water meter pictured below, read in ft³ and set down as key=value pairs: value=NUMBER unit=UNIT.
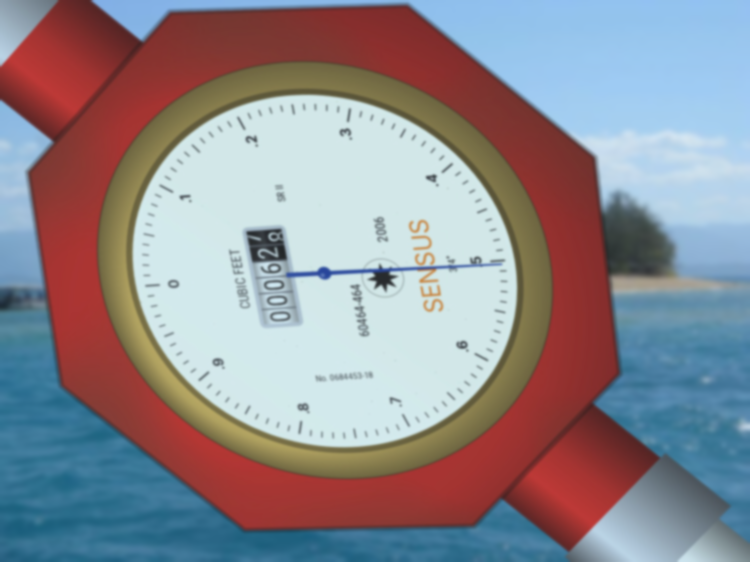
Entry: value=627.50 unit=ft³
